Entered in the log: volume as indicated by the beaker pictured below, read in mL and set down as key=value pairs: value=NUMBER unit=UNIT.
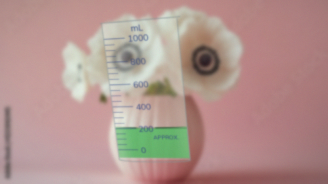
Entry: value=200 unit=mL
